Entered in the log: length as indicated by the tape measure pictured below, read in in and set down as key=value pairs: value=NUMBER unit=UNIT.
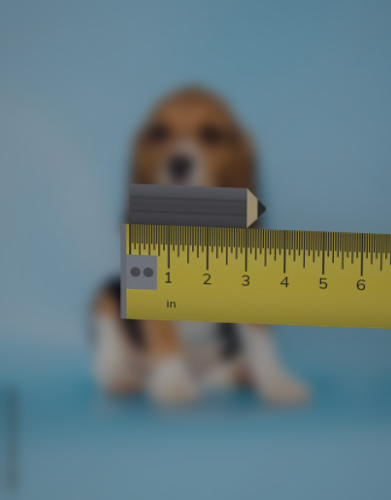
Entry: value=3.5 unit=in
